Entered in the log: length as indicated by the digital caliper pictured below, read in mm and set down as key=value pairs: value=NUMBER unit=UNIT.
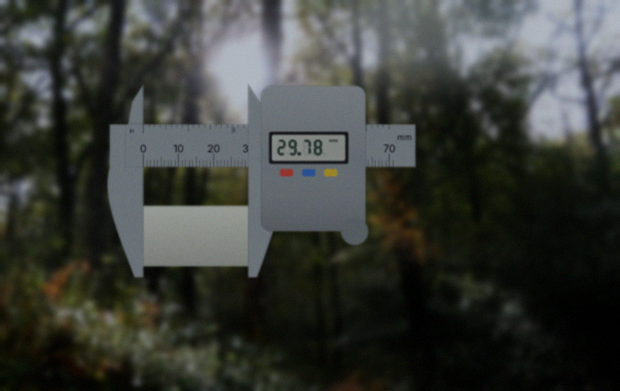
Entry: value=29.78 unit=mm
